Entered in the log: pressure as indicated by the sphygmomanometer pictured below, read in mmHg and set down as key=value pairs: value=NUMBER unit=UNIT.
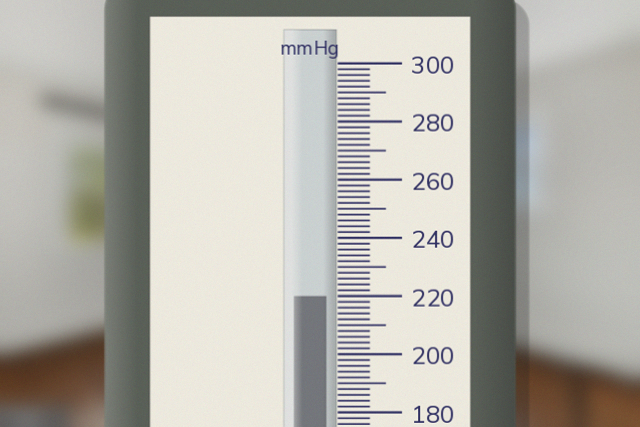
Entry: value=220 unit=mmHg
